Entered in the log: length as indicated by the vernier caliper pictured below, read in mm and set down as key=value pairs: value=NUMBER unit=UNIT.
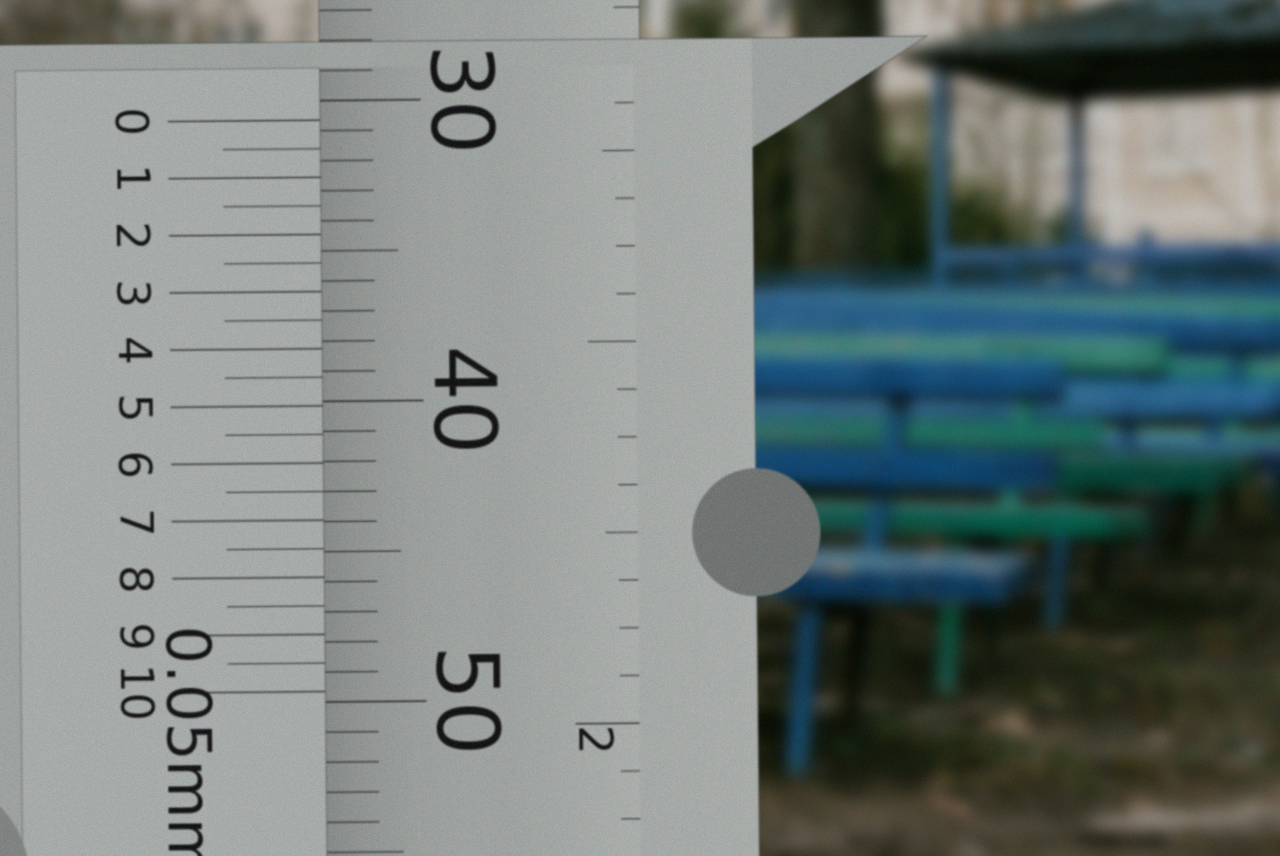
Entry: value=30.65 unit=mm
